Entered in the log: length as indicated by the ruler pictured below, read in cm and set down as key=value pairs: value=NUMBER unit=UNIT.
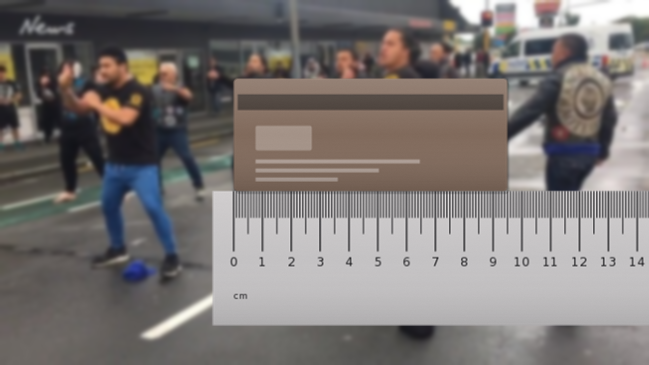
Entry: value=9.5 unit=cm
